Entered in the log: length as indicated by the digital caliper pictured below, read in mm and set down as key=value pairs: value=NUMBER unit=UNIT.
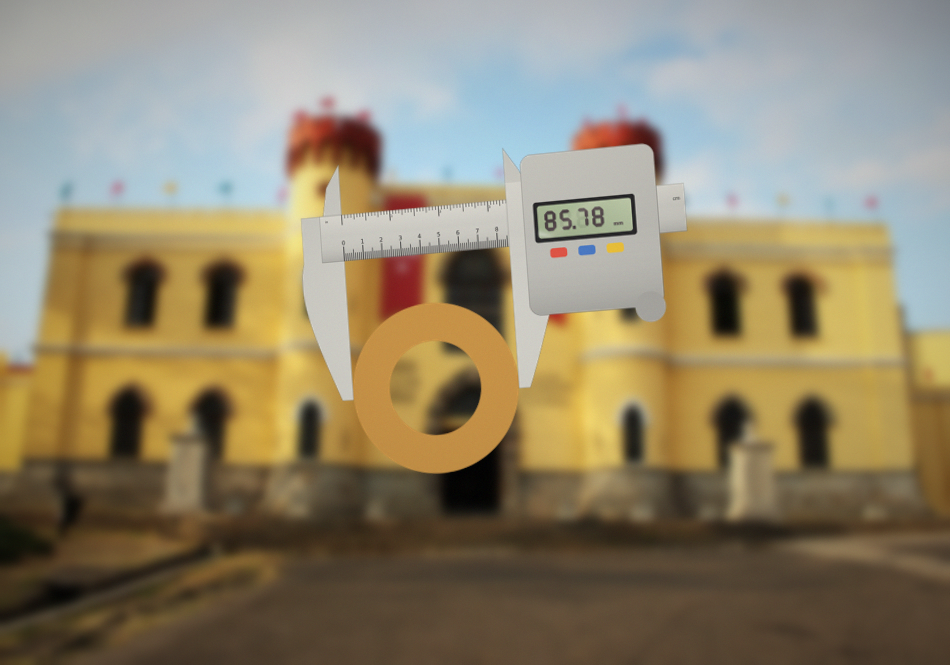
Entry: value=85.78 unit=mm
